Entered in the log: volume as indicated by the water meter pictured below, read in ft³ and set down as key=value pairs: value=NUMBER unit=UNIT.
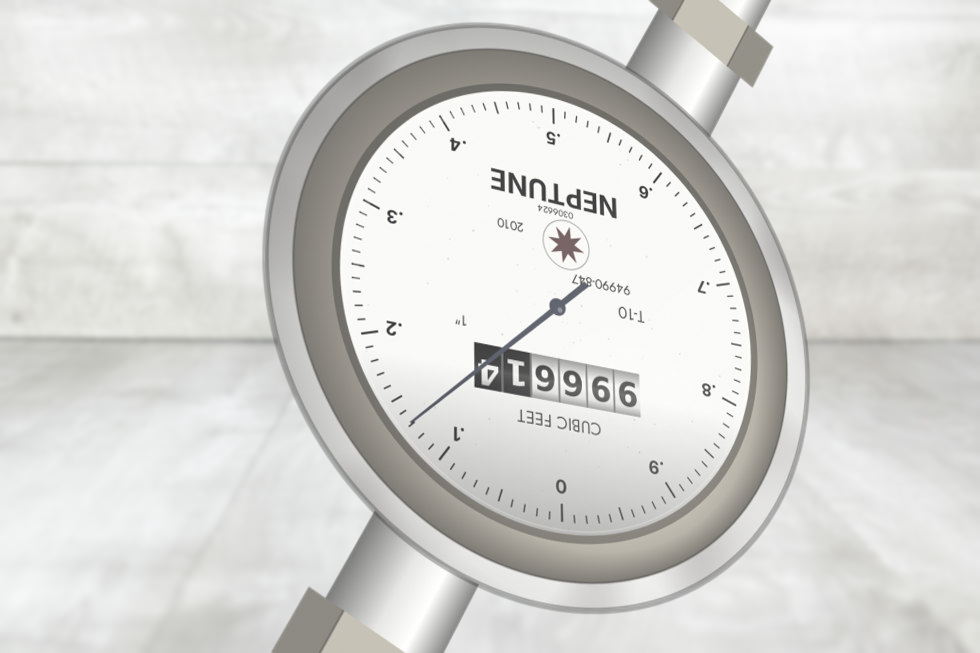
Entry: value=996614.13 unit=ft³
